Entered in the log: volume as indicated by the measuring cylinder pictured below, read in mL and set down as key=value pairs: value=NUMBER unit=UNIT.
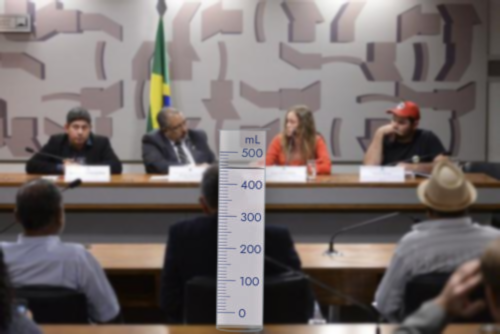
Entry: value=450 unit=mL
